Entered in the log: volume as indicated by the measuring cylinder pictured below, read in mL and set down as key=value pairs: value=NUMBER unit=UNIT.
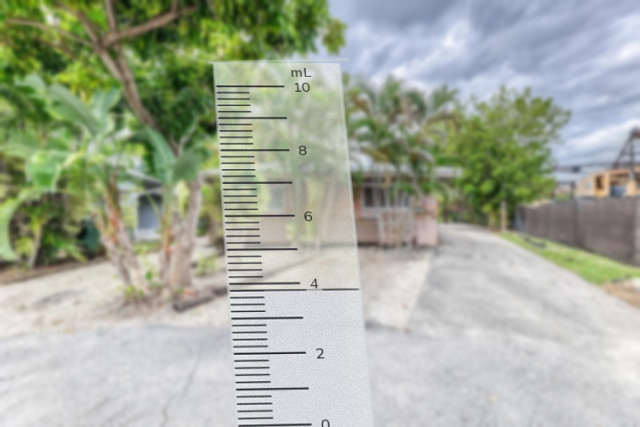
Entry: value=3.8 unit=mL
